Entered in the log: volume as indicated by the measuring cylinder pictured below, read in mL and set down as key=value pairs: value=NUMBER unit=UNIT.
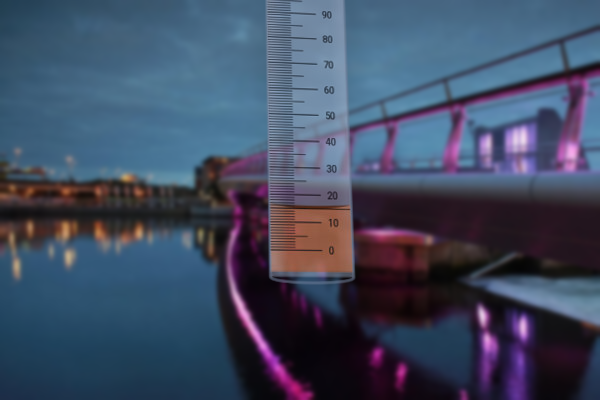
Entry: value=15 unit=mL
